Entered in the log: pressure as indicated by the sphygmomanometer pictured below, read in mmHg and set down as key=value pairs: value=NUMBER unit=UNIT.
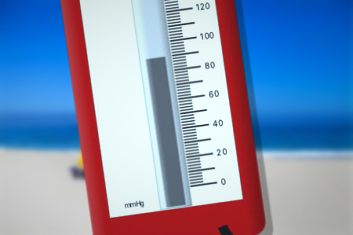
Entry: value=90 unit=mmHg
